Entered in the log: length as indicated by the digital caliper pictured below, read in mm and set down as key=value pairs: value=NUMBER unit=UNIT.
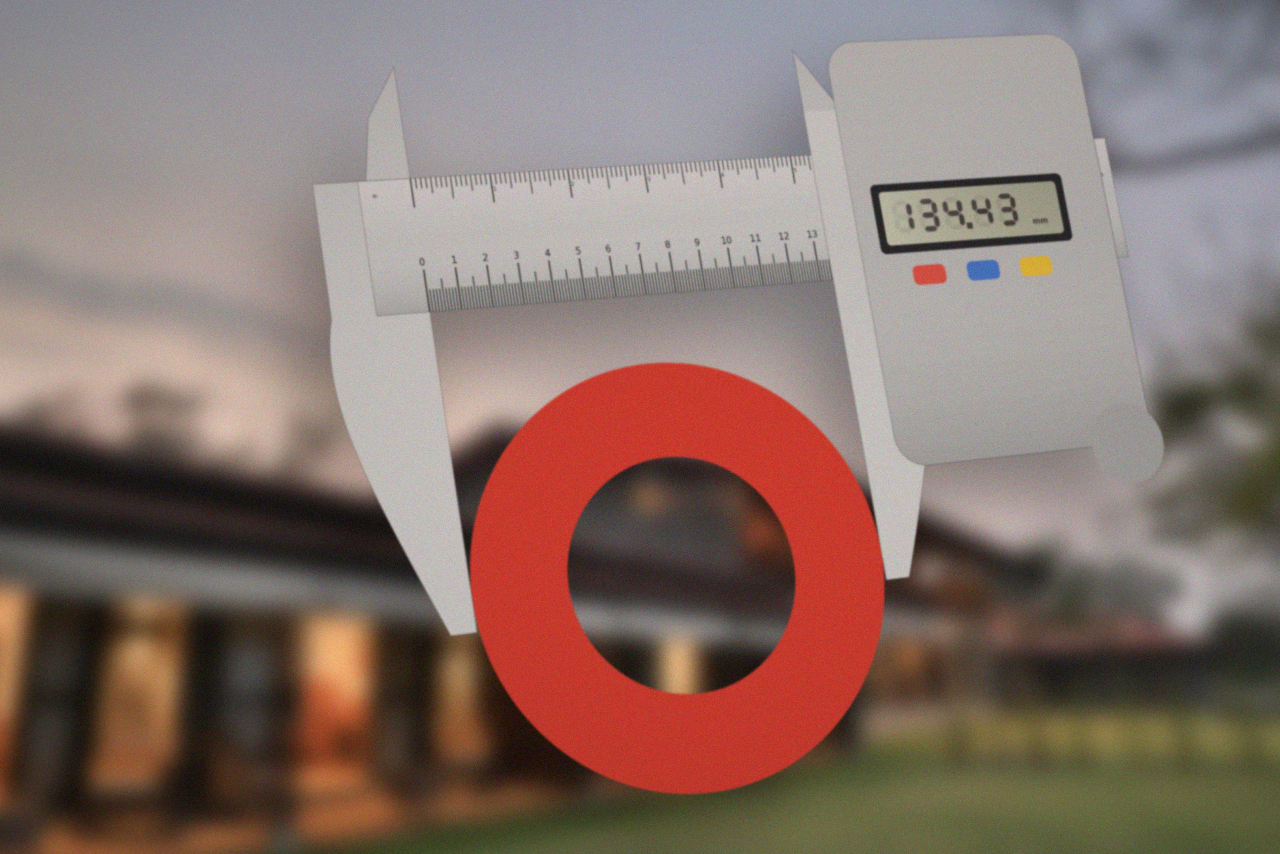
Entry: value=134.43 unit=mm
